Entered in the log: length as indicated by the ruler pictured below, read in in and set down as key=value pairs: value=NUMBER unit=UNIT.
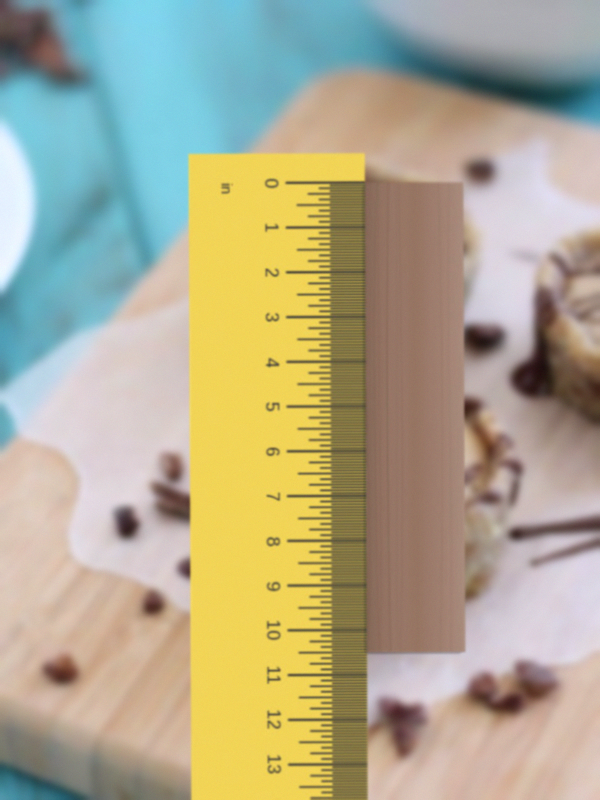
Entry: value=10.5 unit=in
